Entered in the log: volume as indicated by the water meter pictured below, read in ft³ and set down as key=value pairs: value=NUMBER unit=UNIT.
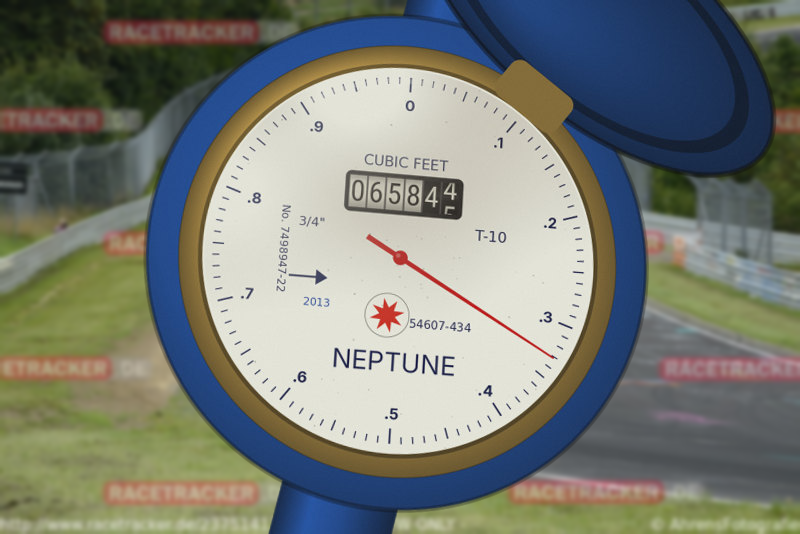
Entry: value=65844.33 unit=ft³
